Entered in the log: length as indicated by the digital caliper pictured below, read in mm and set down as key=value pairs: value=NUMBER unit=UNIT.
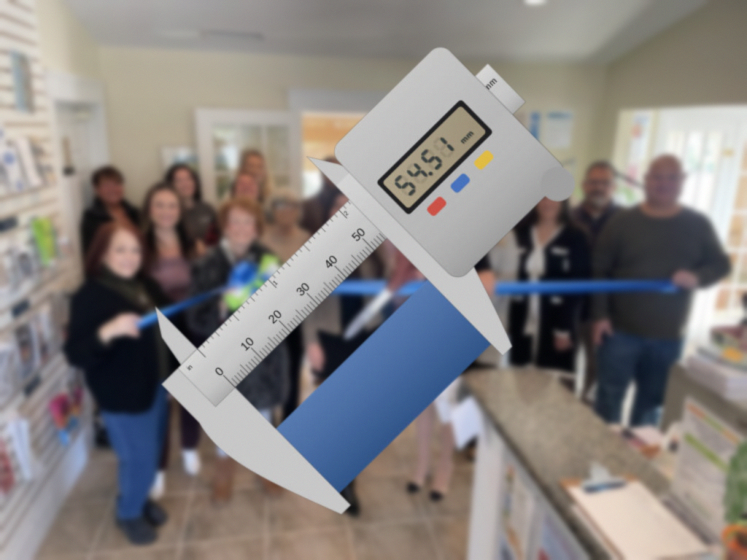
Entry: value=54.51 unit=mm
